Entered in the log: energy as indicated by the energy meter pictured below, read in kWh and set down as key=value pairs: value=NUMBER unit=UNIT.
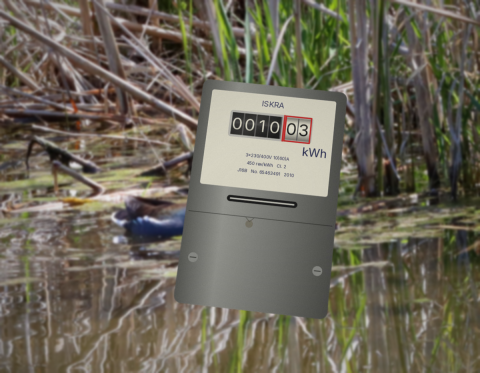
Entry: value=10.03 unit=kWh
